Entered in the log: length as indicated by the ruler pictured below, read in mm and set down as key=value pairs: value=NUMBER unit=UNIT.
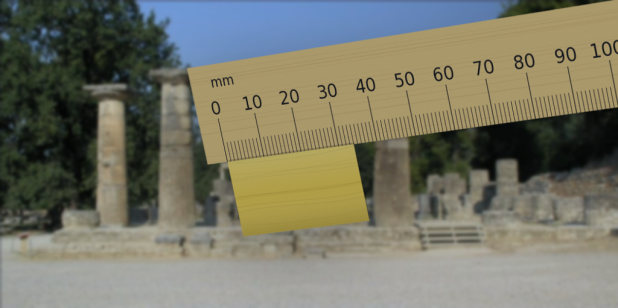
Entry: value=34 unit=mm
